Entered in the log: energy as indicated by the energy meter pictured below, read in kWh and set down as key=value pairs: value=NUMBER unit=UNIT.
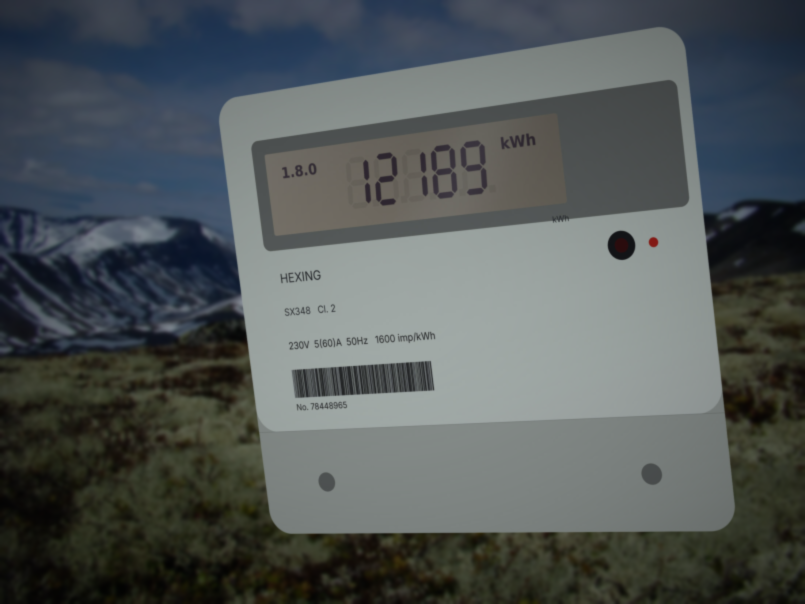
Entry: value=12189 unit=kWh
